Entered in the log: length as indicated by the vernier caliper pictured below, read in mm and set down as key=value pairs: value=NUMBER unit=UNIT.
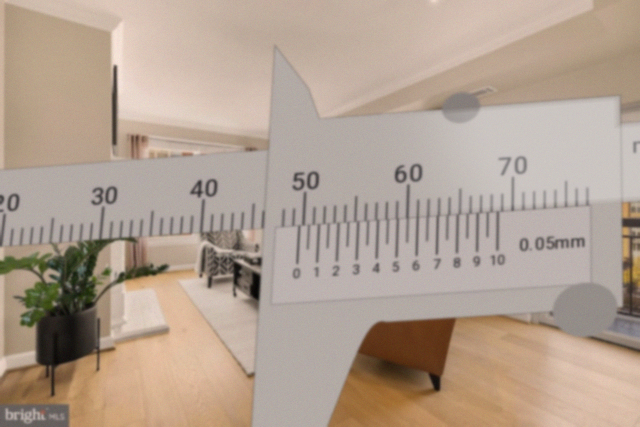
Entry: value=49.6 unit=mm
